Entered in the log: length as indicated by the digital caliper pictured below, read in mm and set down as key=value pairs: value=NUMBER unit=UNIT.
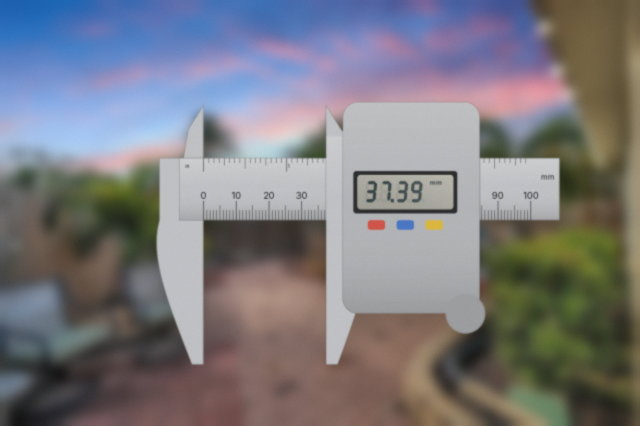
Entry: value=37.39 unit=mm
